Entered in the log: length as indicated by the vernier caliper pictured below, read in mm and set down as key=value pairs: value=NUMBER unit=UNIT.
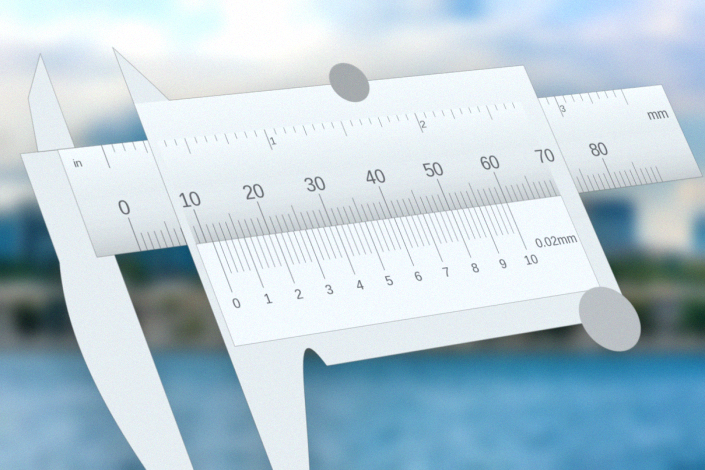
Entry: value=11.0 unit=mm
